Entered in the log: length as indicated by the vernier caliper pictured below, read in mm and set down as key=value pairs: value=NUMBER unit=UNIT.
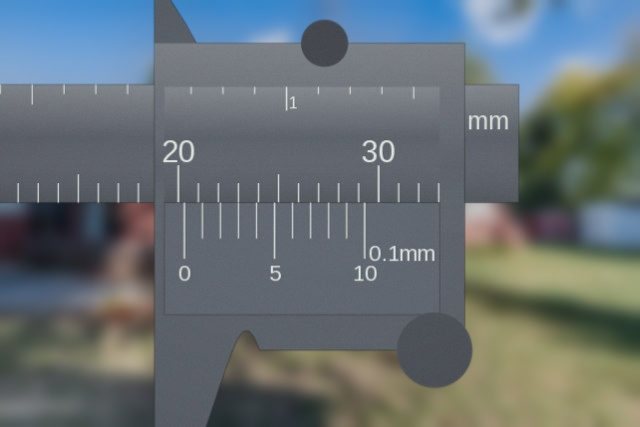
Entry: value=20.3 unit=mm
